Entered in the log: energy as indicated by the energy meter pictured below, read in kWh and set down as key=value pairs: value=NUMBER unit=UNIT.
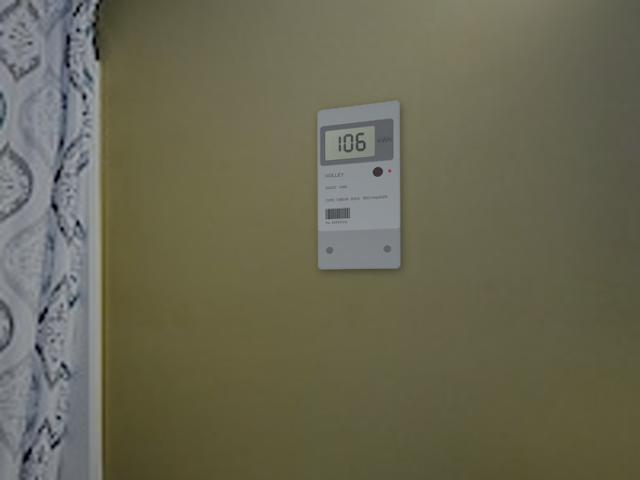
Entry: value=106 unit=kWh
